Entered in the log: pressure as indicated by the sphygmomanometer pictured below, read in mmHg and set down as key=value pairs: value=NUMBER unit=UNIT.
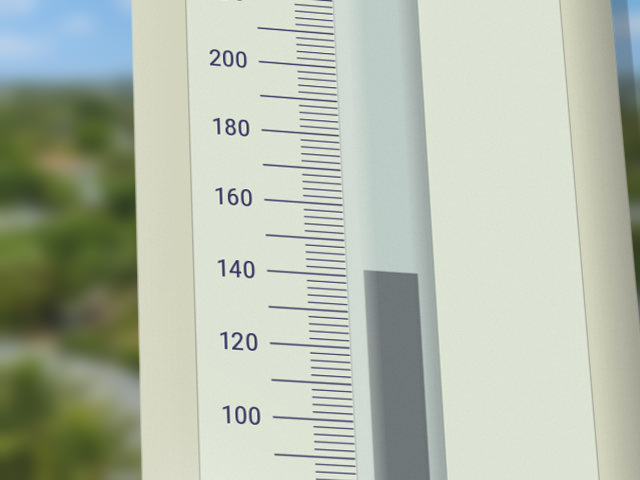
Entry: value=142 unit=mmHg
